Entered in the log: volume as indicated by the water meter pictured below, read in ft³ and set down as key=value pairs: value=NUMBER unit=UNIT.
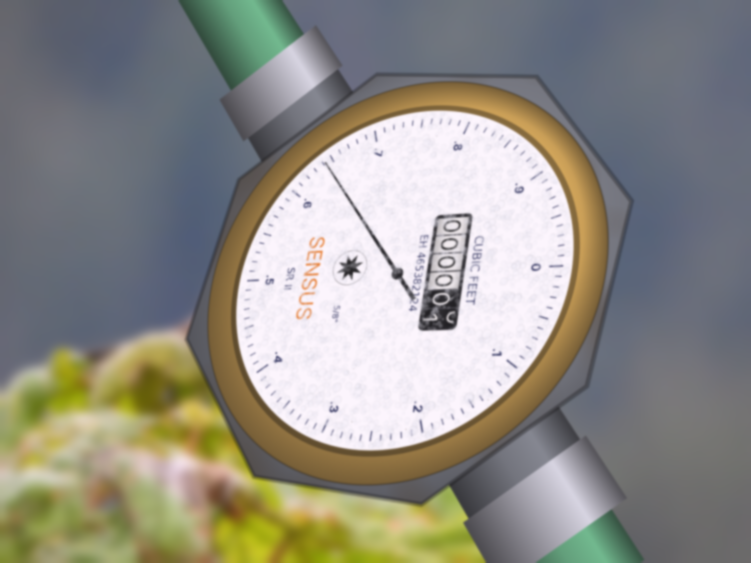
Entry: value=0.64 unit=ft³
